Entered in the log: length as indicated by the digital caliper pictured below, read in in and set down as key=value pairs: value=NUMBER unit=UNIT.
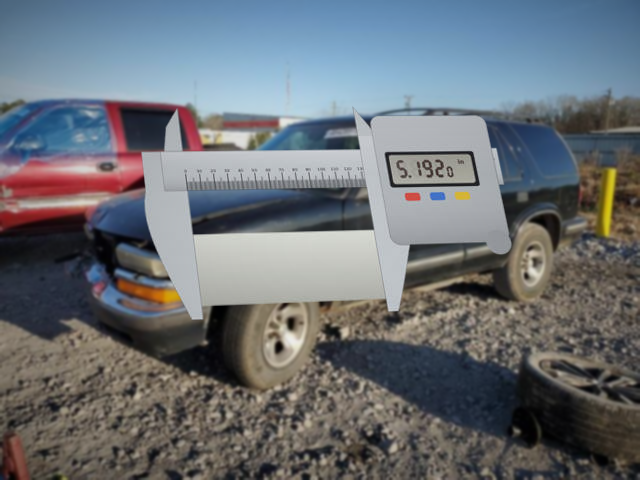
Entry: value=5.1920 unit=in
